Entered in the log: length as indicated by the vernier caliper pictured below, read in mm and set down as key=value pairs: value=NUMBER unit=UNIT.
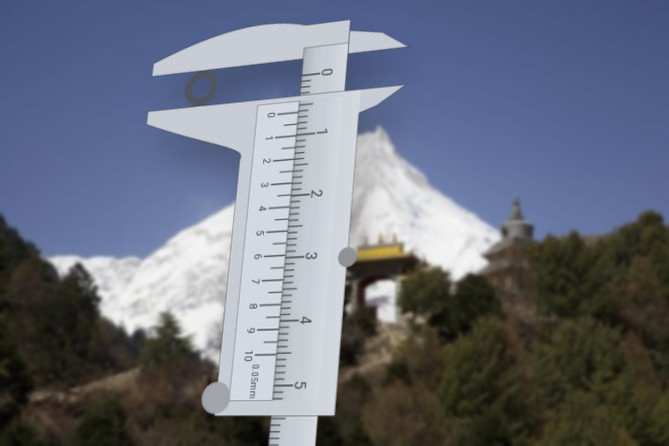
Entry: value=6.2 unit=mm
